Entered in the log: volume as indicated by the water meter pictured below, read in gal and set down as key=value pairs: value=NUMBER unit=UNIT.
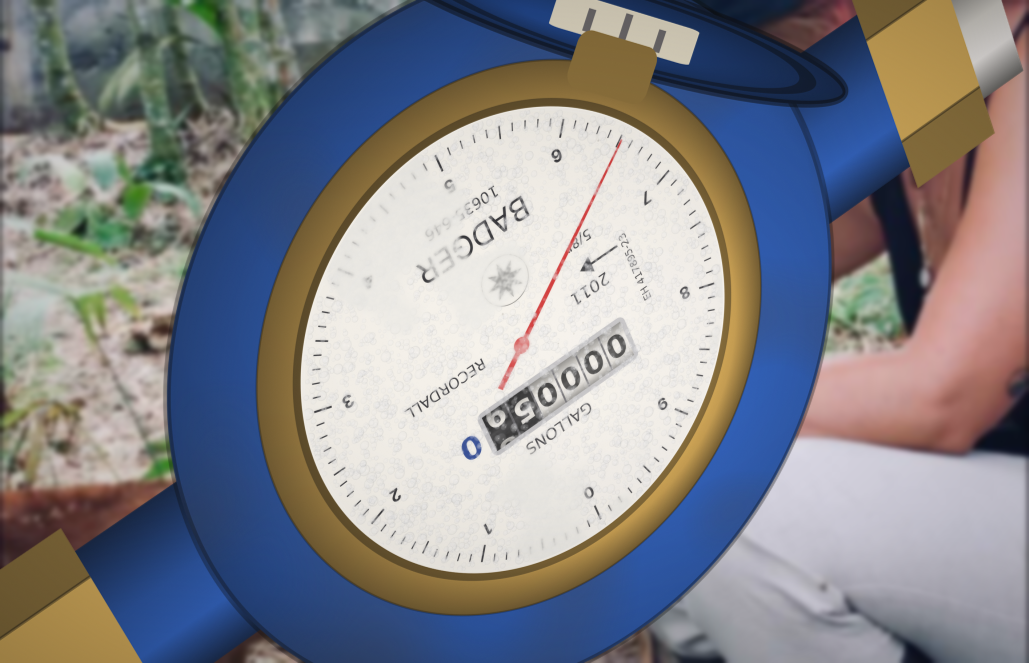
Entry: value=586.5 unit=gal
